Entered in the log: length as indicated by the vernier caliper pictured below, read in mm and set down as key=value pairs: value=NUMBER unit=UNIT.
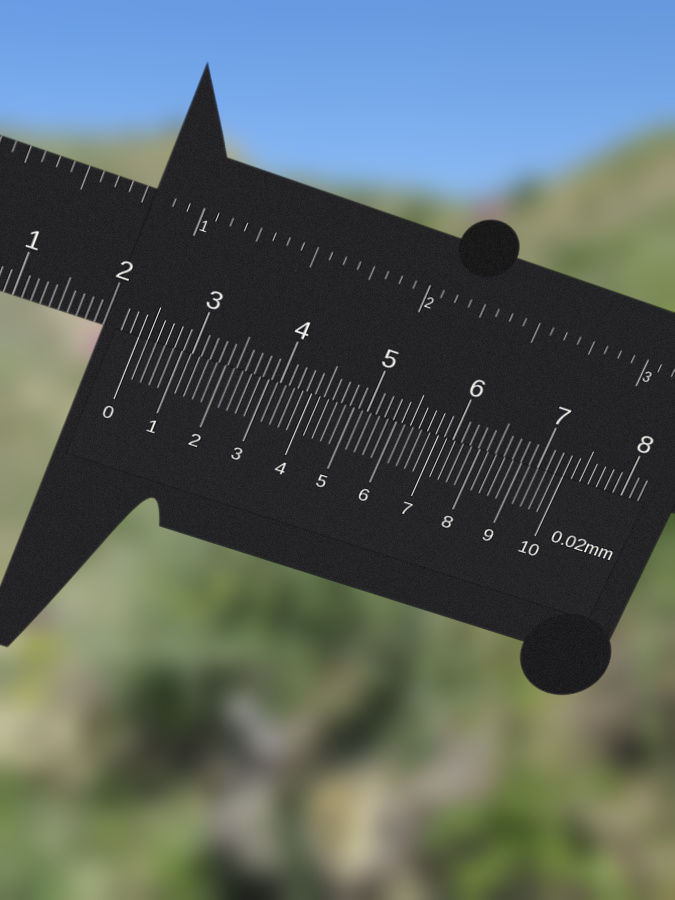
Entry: value=24.0 unit=mm
